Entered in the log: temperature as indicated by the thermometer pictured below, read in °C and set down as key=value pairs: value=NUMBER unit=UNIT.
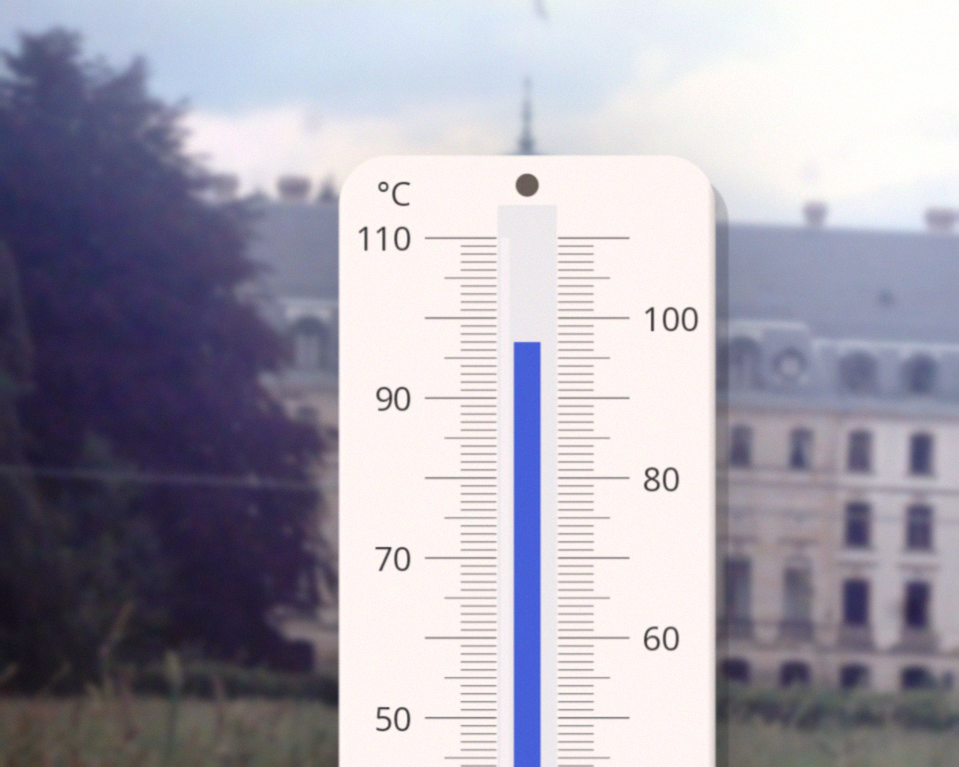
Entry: value=97 unit=°C
